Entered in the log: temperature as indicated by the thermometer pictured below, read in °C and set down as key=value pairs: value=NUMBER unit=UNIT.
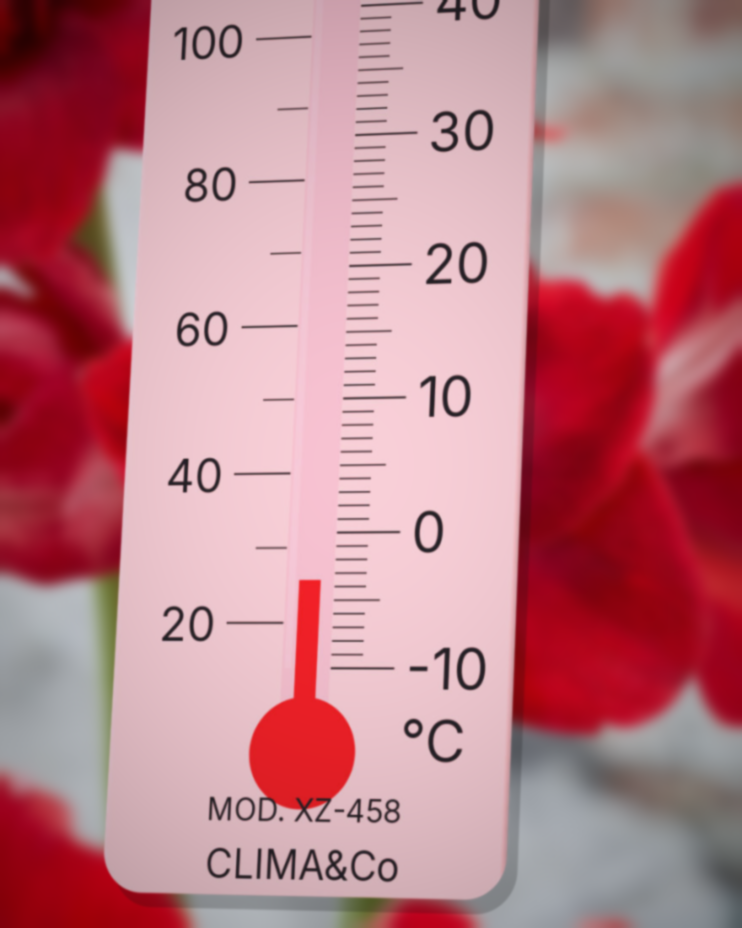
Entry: value=-3.5 unit=°C
